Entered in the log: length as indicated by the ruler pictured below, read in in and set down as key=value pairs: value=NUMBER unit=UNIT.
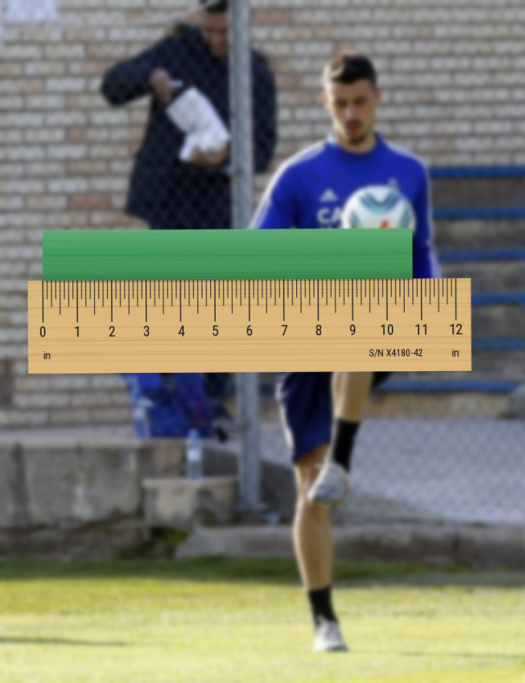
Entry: value=10.75 unit=in
